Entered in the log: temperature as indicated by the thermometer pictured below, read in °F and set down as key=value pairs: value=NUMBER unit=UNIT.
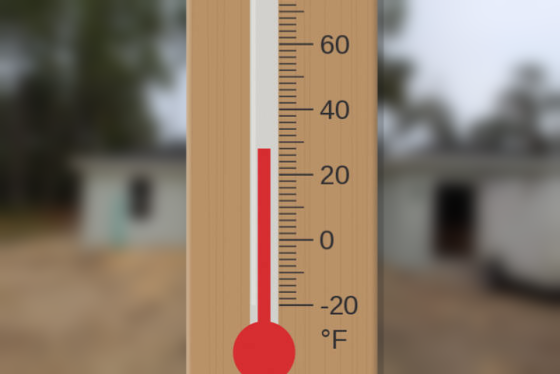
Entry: value=28 unit=°F
